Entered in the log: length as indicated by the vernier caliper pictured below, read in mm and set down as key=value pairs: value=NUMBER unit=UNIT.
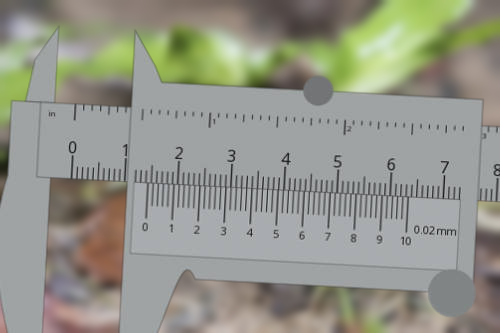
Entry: value=14.4 unit=mm
